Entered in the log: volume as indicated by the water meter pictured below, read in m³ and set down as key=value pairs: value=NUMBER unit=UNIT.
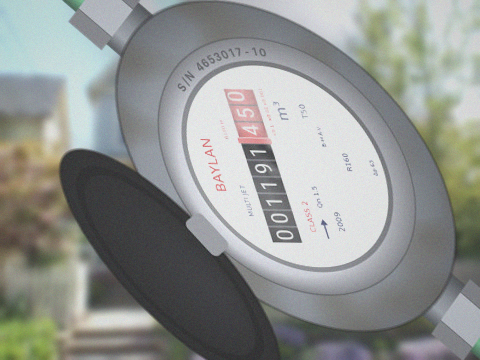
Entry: value=1191.450 unit=m³
